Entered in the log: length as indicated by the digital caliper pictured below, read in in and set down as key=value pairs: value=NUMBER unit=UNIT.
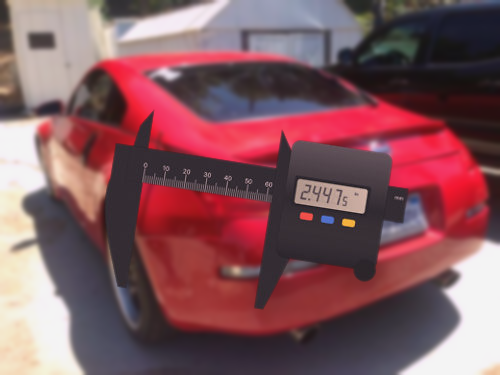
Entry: value=2.4475 unit=in
